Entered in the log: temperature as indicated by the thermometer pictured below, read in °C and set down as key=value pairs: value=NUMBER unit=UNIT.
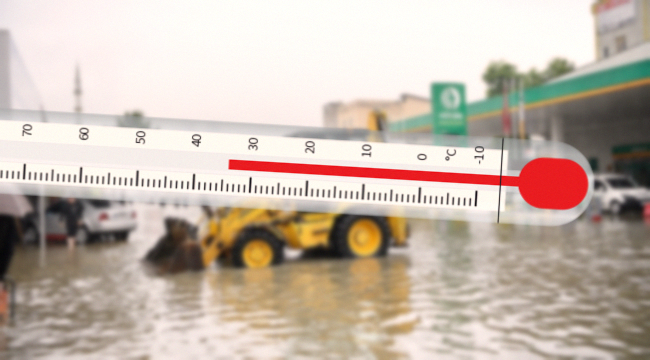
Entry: value=34 unit=°C
